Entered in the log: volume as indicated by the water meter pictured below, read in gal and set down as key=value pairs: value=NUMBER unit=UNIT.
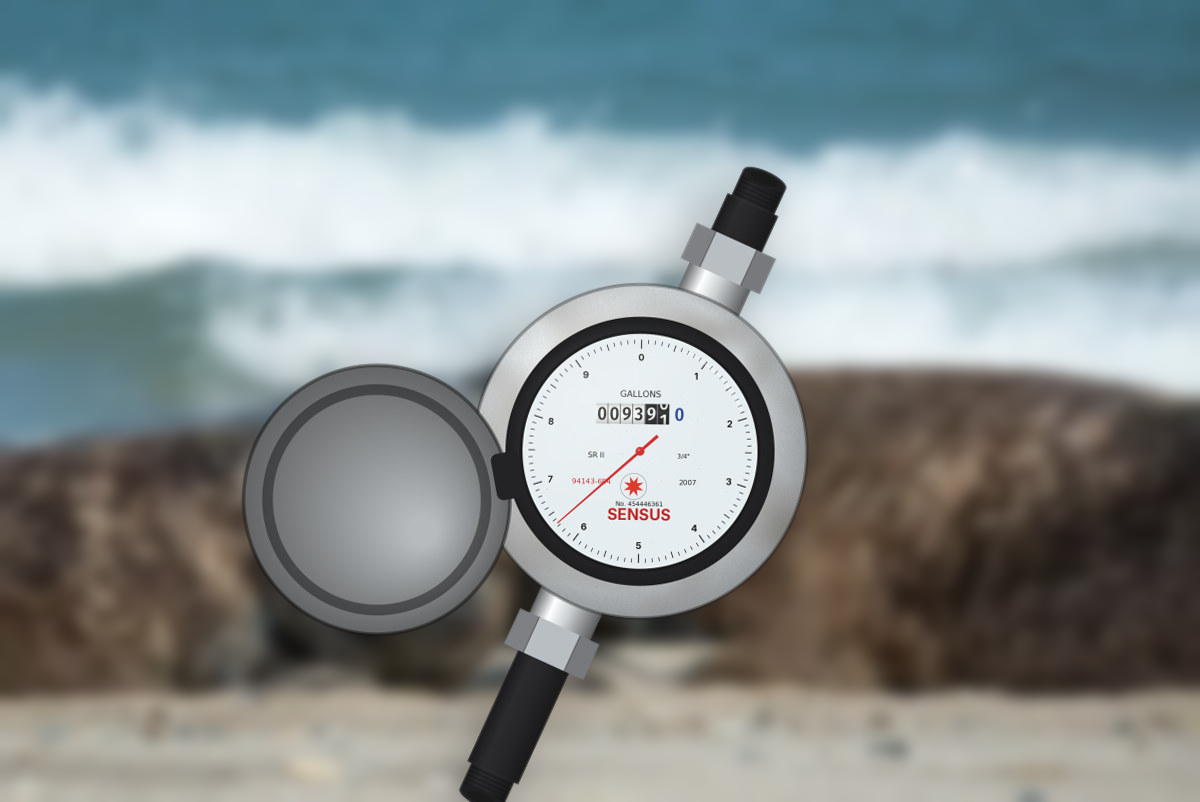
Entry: value=93906.3 unit=gal
